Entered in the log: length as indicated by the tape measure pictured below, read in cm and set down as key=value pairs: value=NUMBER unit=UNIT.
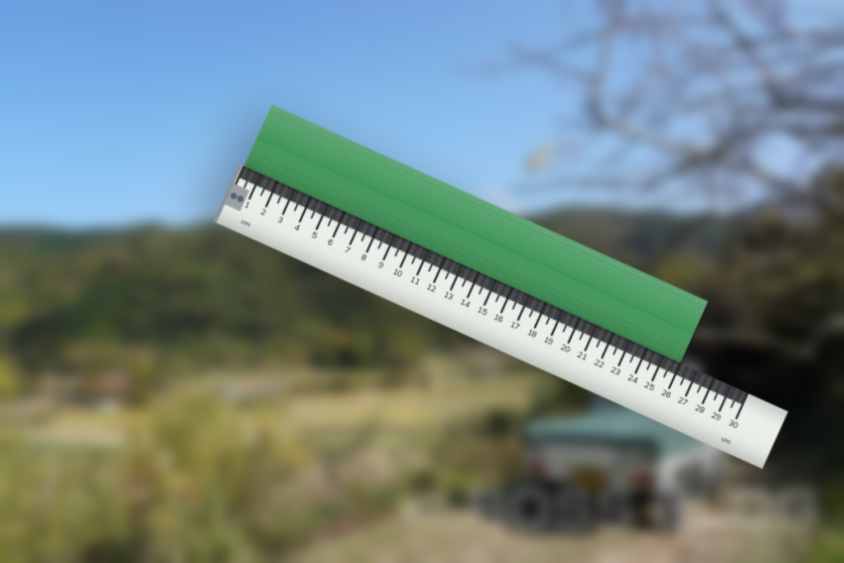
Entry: value=26 unit=cm
